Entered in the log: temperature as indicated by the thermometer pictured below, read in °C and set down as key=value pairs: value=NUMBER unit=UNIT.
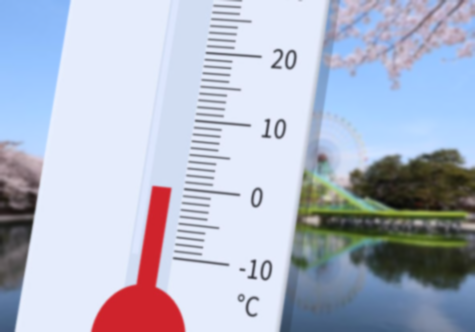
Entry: value=0 unit=°C
